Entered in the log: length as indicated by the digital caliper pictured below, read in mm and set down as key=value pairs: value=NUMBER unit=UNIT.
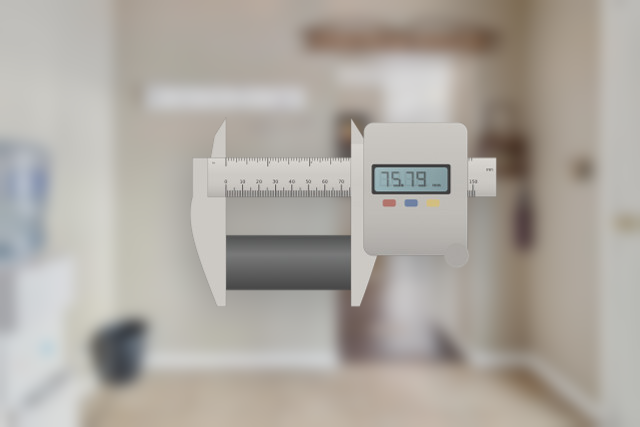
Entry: value=75.79 unit=mm
